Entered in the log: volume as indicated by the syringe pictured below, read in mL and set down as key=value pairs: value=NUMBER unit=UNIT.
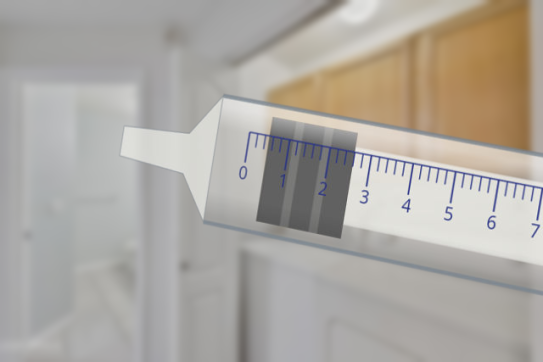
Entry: value=0.5 unit=mL
